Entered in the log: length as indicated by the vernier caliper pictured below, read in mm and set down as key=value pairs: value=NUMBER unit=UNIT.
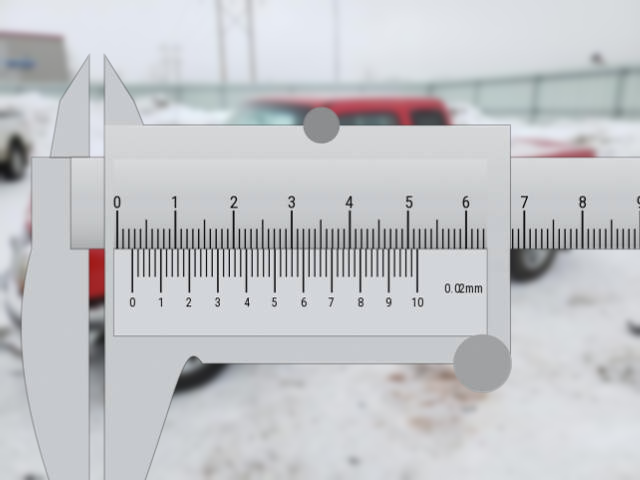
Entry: value=2.6 unit=mm
